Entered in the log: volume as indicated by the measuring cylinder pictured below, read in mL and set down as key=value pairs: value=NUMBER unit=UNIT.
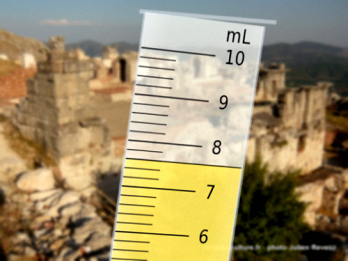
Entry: value=7.6 unit=mL
